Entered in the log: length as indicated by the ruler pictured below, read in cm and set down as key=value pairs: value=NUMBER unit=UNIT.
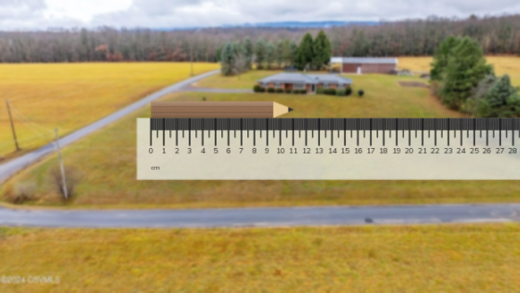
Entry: value=11 unit=cm
